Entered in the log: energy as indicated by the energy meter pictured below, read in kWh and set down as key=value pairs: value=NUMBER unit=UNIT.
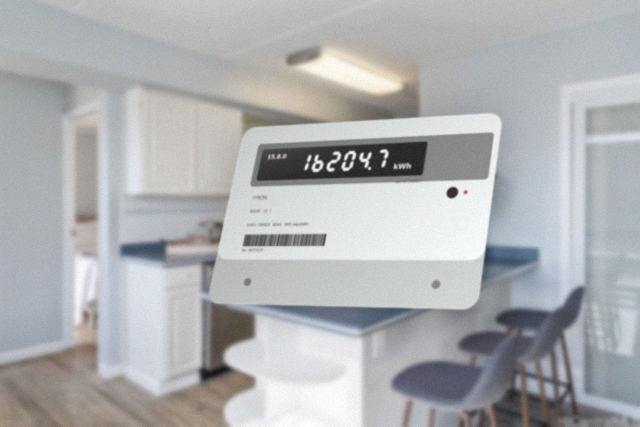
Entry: value=16204.7 unit=kWh
